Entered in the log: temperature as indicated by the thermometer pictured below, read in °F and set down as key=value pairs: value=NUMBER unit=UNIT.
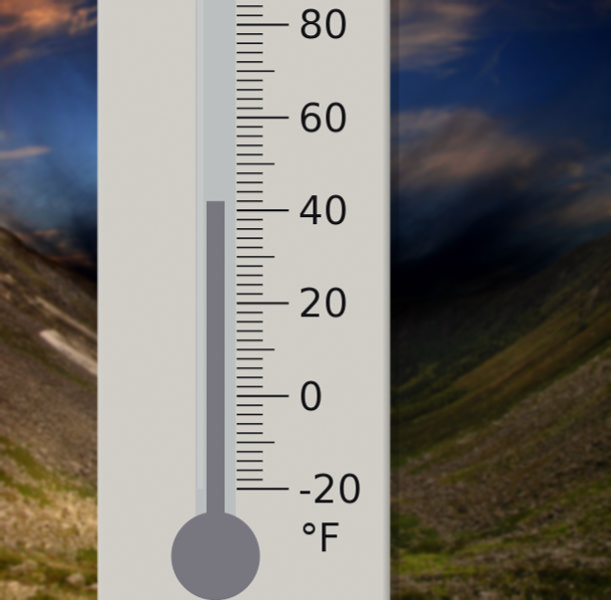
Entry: value=42 unit=°F
